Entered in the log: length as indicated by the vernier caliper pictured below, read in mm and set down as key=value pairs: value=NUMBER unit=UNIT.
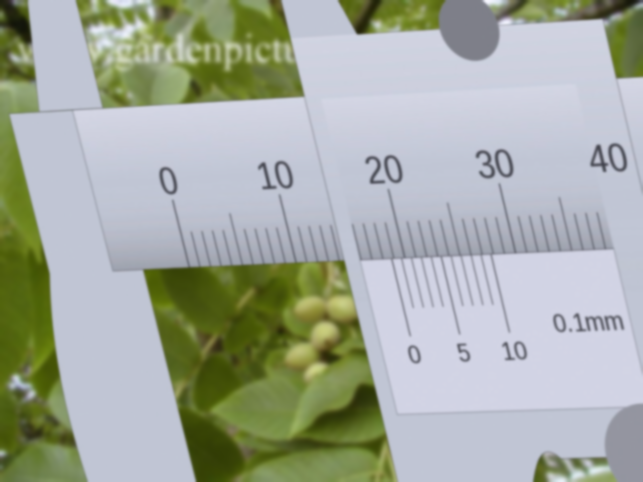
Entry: value=18.8 unit=mm
